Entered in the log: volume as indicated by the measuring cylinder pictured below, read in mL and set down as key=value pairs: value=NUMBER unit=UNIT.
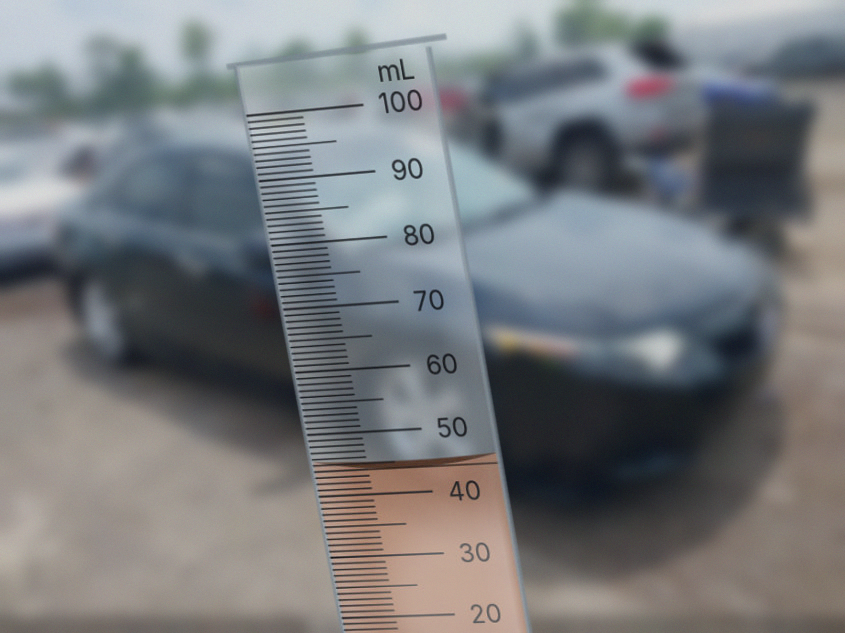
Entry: value=44 unit=mL
